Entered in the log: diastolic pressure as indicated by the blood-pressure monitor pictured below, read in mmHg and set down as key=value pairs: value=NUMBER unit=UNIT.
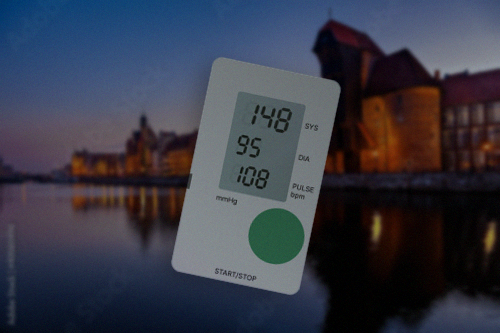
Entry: value=95 unit=mmHg
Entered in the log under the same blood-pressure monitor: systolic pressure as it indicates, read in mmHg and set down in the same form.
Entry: value=148 unit=mmHg
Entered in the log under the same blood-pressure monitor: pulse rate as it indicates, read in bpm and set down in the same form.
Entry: value=108 unit=bpm
